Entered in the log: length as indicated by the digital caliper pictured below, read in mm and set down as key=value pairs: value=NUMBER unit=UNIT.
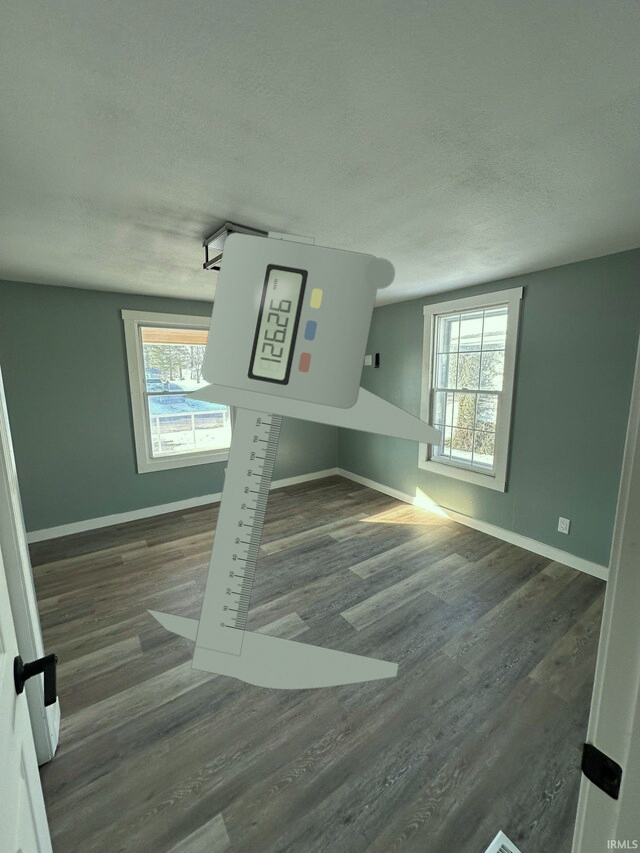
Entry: value=126.26 unit=mm
